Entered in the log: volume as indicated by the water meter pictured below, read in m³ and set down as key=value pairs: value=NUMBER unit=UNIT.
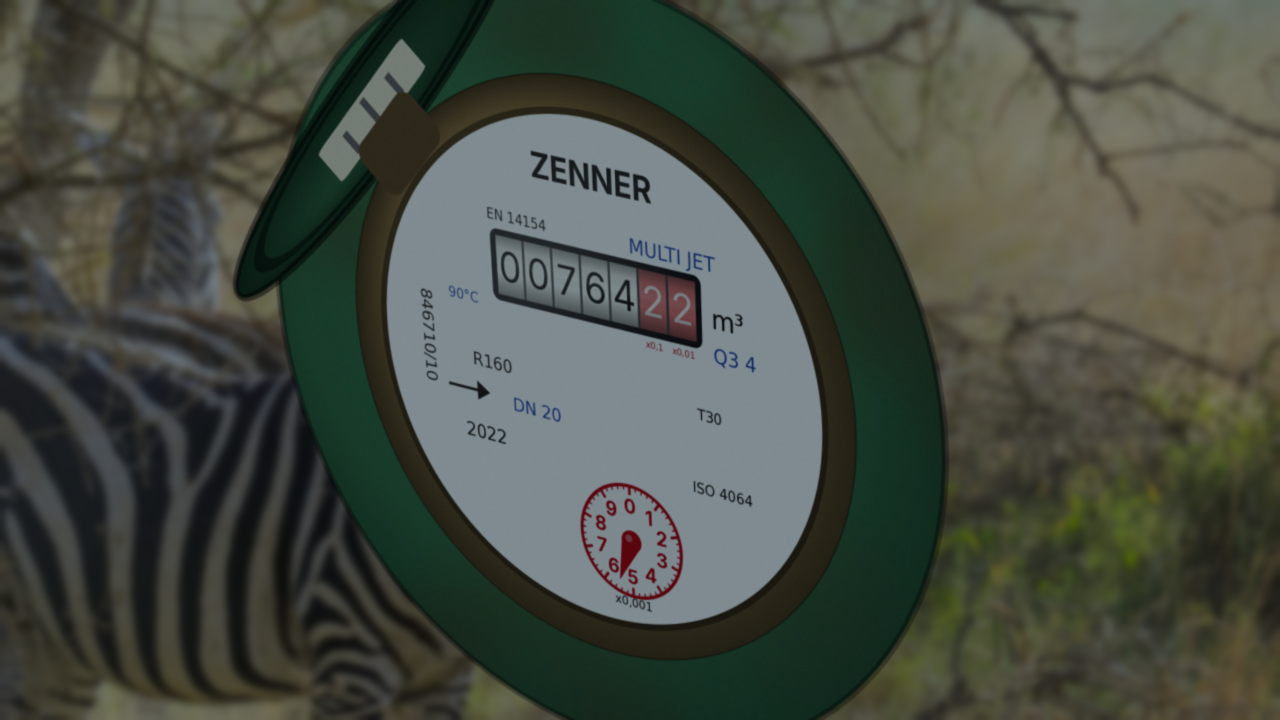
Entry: value=764.225 unit=m³
